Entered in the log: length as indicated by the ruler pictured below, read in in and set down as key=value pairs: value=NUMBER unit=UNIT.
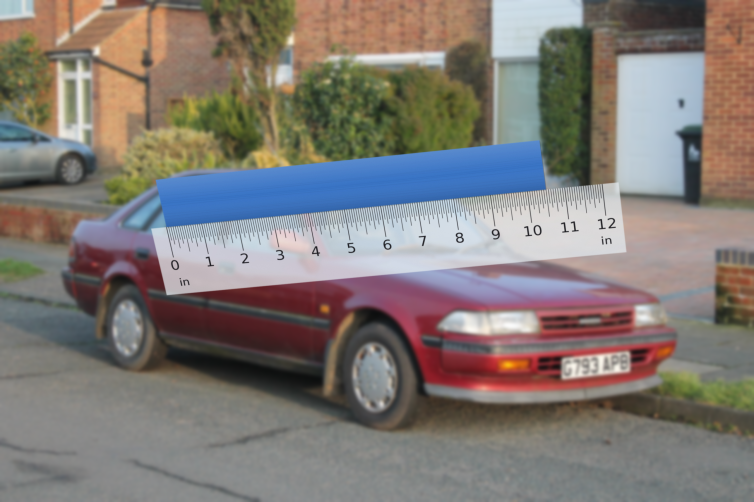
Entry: value=10.5 unit=in
